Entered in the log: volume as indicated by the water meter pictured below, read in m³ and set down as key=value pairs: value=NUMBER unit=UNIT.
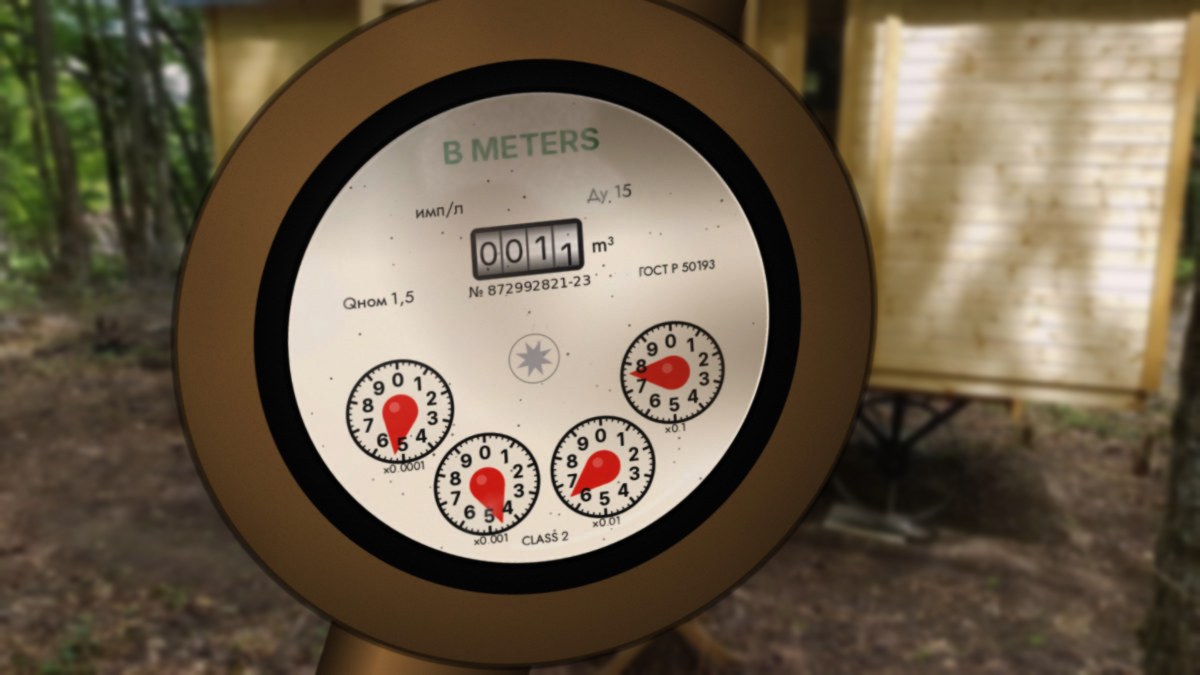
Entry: value=10.7645 unit=m³
